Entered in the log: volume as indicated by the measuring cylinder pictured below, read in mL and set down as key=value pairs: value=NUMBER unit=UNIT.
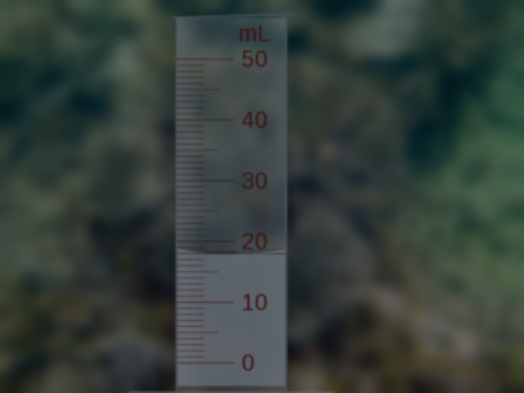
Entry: value=18 unit=mL
